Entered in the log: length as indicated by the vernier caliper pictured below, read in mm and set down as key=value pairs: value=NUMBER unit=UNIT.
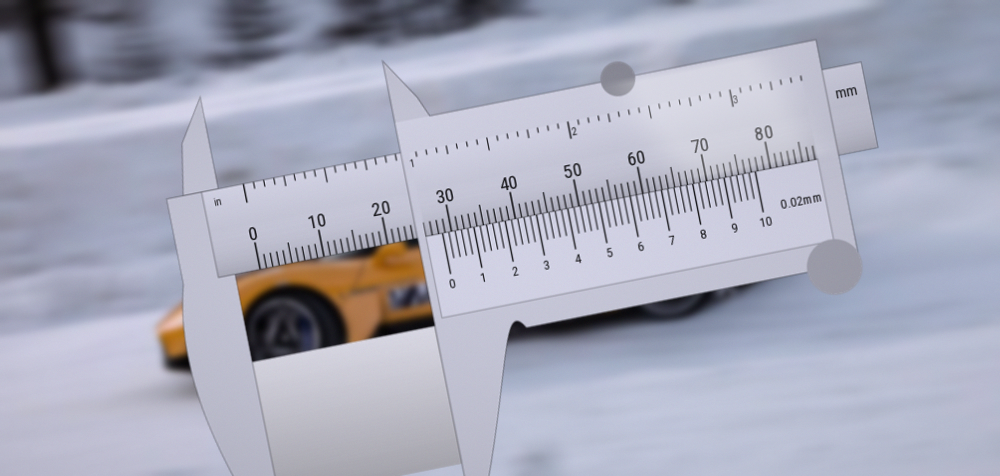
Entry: value=28.6 unit=mm
